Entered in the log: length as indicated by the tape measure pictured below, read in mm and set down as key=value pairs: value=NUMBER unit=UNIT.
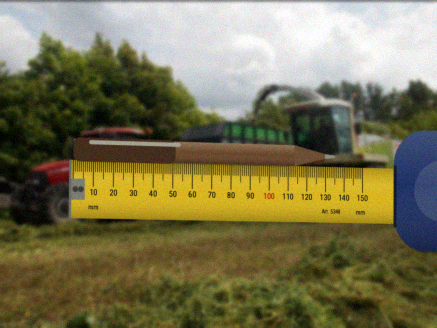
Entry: value=135 unit=mm
